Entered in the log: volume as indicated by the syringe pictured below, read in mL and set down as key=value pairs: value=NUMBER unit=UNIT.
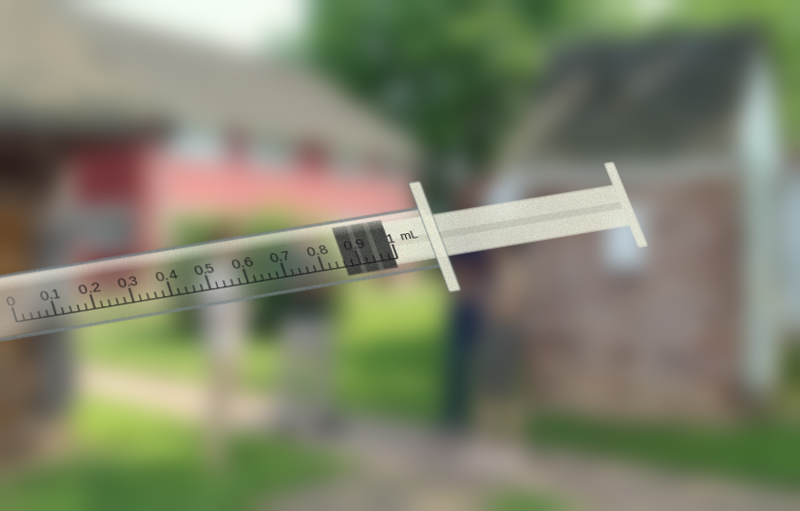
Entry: value=0.86 unit=mL
